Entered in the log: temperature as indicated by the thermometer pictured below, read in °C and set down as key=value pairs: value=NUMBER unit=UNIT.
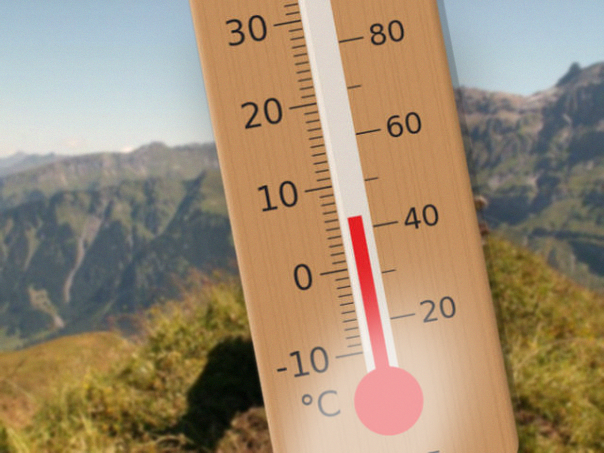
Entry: value=6 unit=°C
